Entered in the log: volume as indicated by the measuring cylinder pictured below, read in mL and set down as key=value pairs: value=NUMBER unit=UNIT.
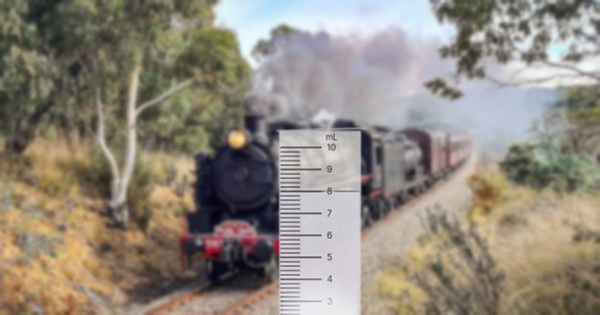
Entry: value=8 unit=mL
